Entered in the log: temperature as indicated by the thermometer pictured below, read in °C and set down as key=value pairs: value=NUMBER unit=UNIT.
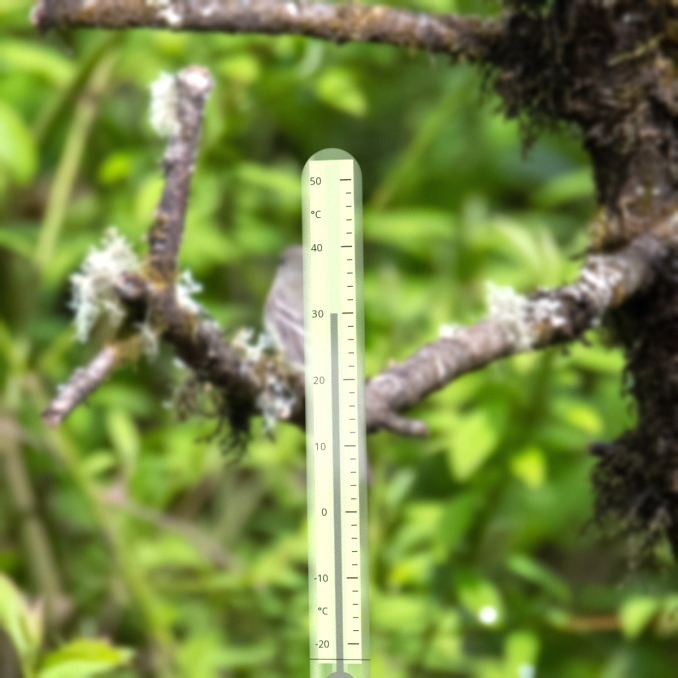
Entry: value=30 unit=°C
